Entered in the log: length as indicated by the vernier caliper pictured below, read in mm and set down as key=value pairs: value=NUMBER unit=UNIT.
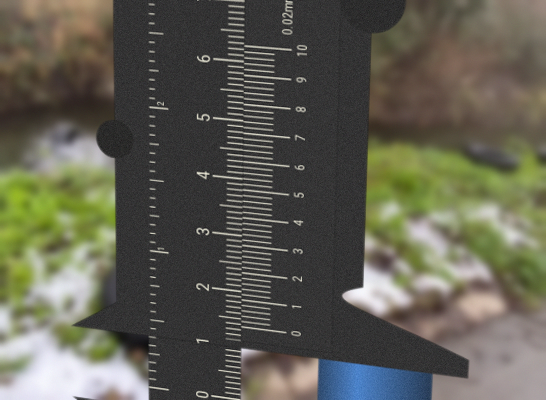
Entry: value=13.6 unit=mm
